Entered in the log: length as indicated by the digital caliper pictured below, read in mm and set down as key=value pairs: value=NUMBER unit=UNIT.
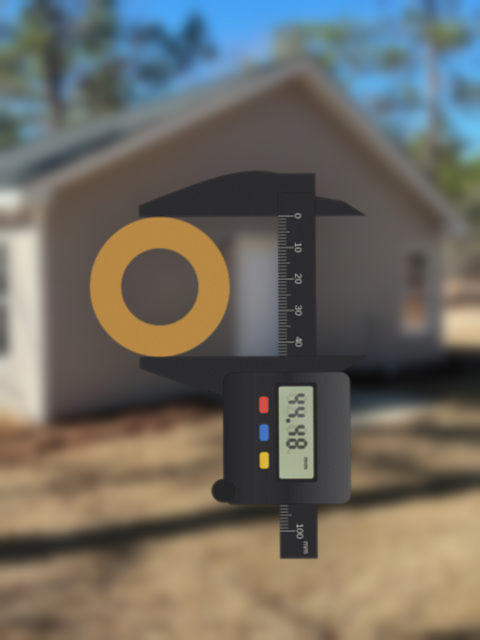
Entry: value=44.48 unit=mm
